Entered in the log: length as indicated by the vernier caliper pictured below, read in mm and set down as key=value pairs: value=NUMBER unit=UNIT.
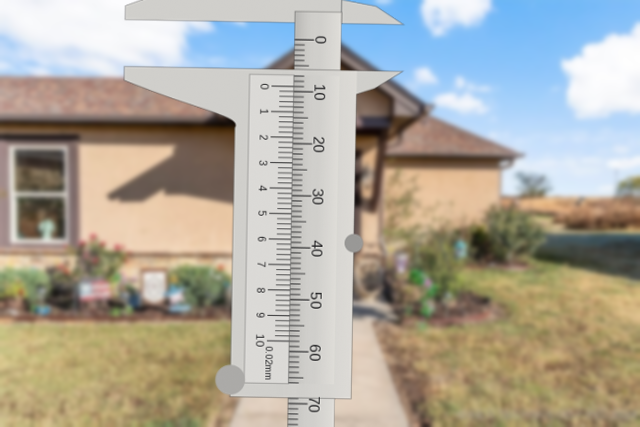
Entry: value=9.0 unit=mm
